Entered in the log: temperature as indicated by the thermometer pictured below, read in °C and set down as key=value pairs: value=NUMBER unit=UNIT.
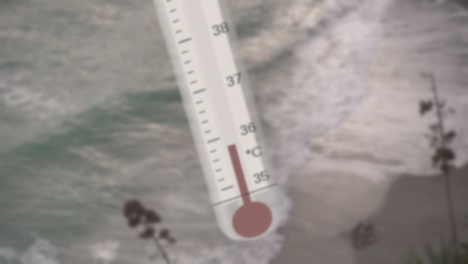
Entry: value=35.8 unit=°C
